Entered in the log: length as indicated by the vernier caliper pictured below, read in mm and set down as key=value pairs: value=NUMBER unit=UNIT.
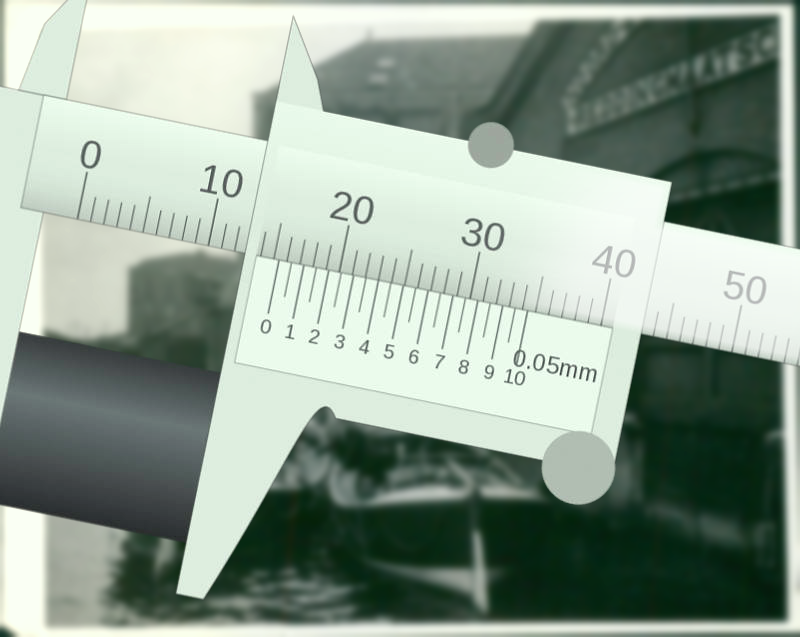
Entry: value=15.4 unit=mm
